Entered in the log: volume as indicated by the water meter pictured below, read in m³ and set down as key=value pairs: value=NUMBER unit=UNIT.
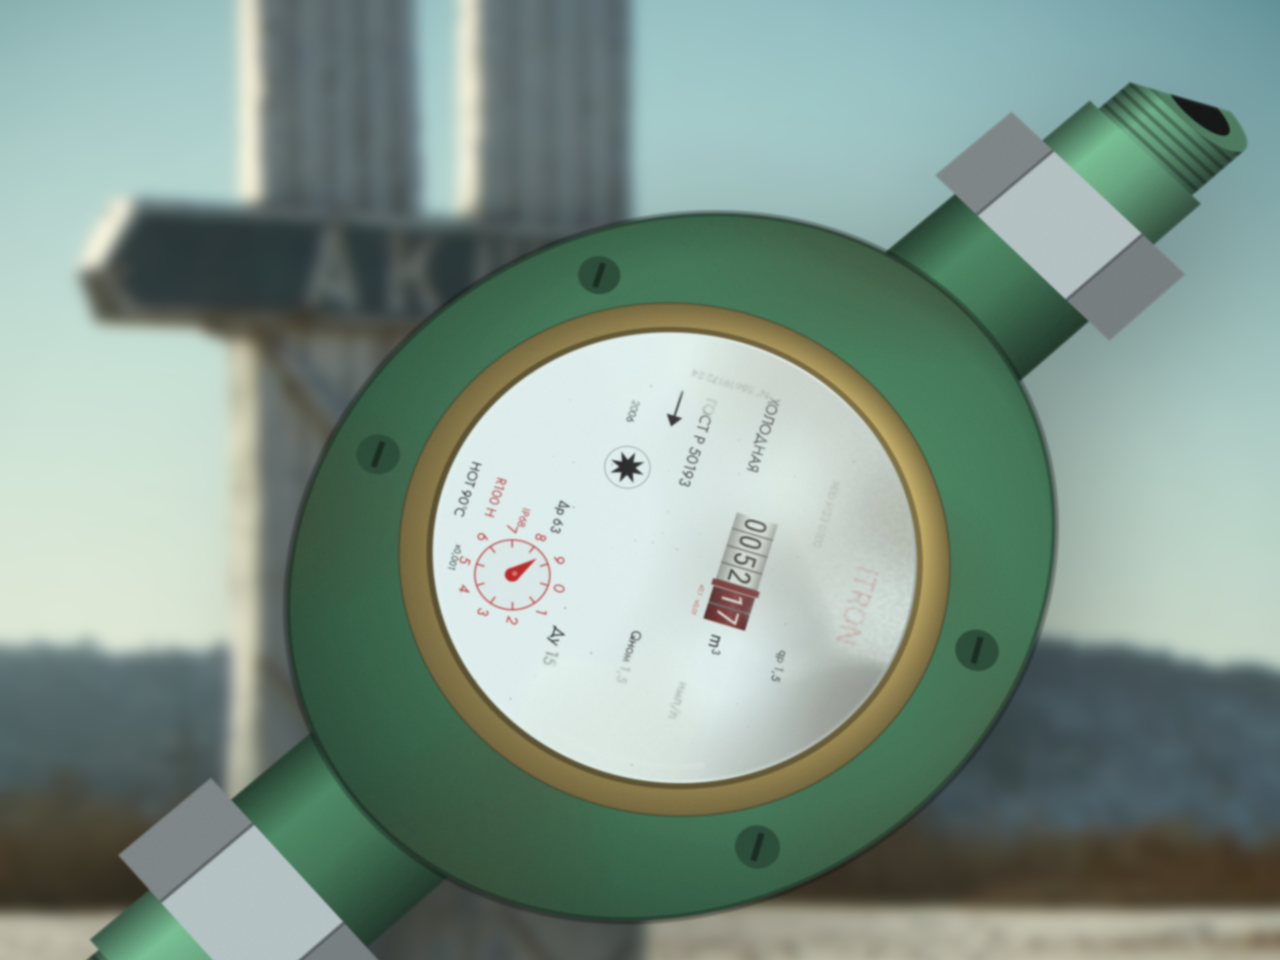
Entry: value=52.178 unit=m³
